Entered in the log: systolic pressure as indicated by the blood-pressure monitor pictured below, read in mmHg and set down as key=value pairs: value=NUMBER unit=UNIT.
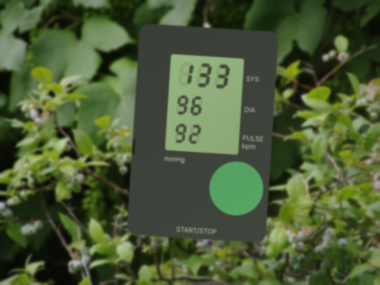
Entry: value=133 unit=mmHg
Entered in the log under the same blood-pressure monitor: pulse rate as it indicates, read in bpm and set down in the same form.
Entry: value=92 unit=bpm
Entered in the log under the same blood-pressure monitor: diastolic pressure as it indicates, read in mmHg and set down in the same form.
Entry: value=96 unit=mmHg
